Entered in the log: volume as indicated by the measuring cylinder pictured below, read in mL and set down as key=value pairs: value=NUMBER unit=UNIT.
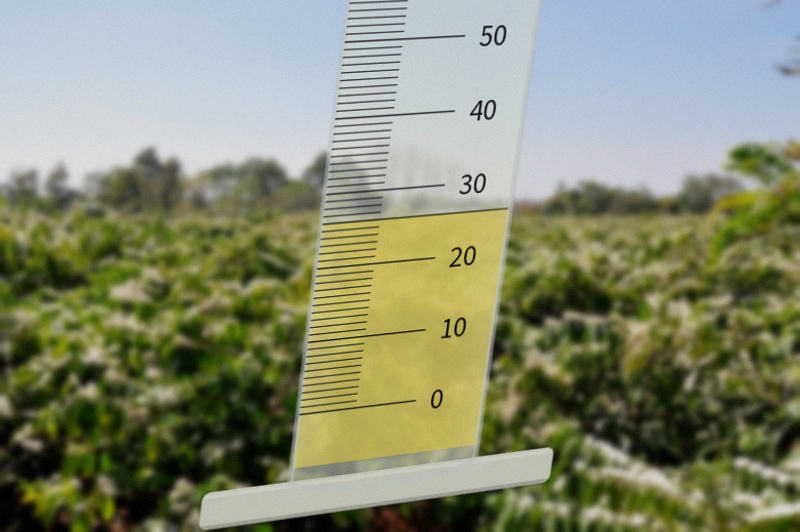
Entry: value=26 unit=mL
